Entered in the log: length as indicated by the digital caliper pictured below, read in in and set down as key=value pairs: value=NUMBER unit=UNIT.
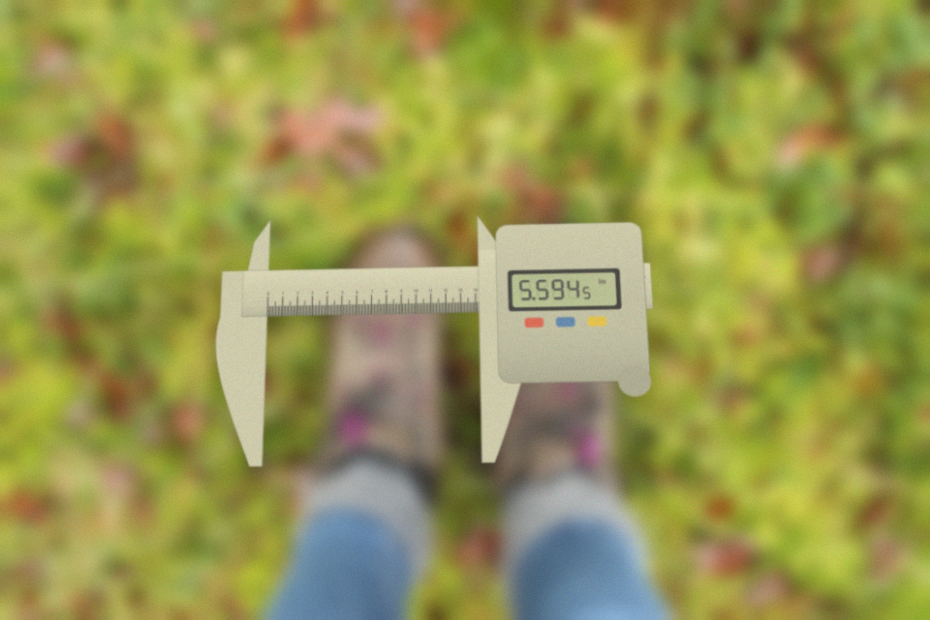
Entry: value=5.5945 unit=in
